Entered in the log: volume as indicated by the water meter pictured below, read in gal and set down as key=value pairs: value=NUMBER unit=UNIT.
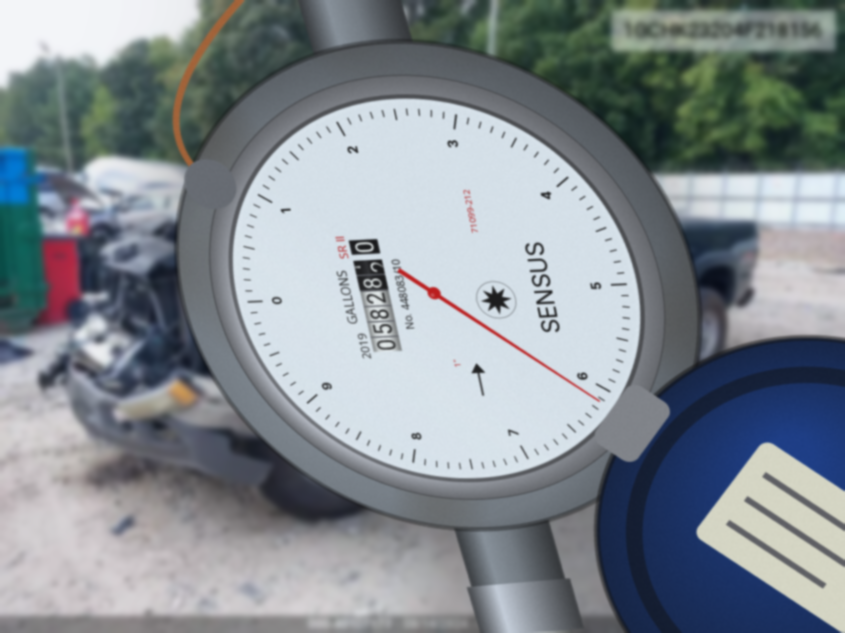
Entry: value=582816.1 unit=gal
